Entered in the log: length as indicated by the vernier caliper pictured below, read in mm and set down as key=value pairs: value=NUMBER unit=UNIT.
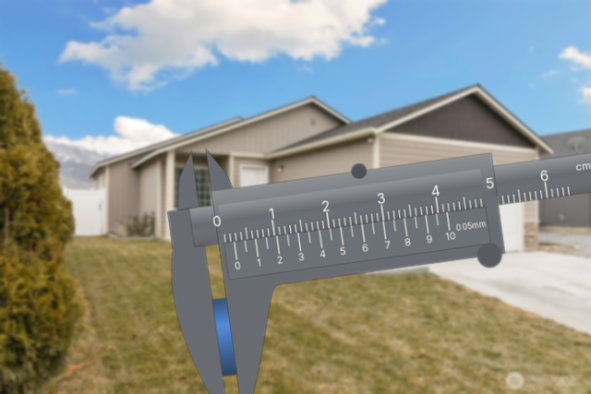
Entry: value=2.6 unit=mm
